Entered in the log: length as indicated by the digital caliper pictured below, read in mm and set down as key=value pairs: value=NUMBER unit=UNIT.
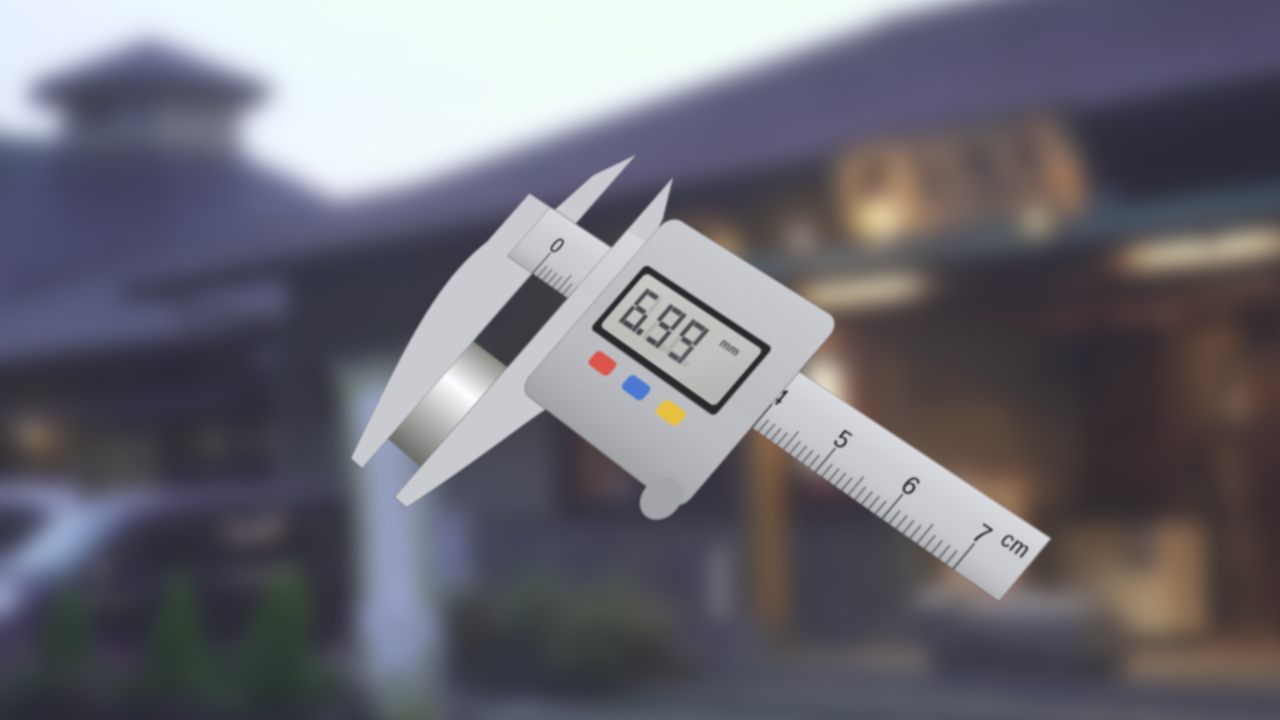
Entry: value=6.99 unit=mm
